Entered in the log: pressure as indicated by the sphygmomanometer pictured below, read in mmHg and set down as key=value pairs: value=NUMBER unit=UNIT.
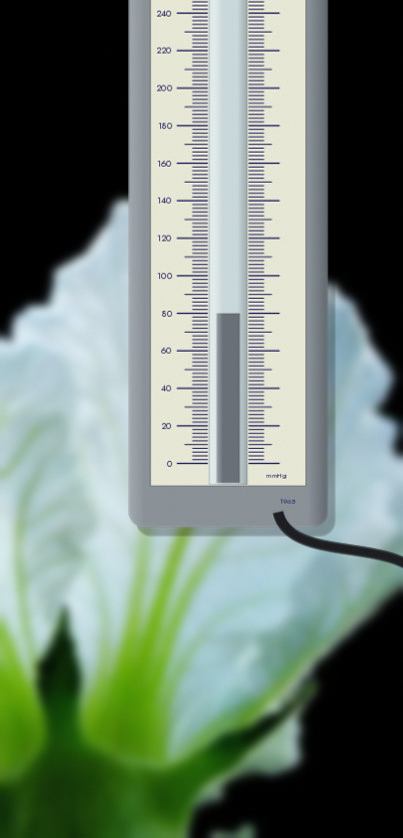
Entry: value=80 unit=mmHg
